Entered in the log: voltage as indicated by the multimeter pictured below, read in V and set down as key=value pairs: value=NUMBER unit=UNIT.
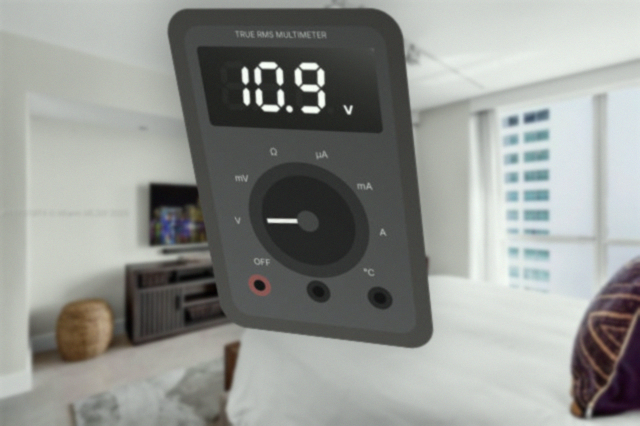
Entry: value=10.9 unit=V
